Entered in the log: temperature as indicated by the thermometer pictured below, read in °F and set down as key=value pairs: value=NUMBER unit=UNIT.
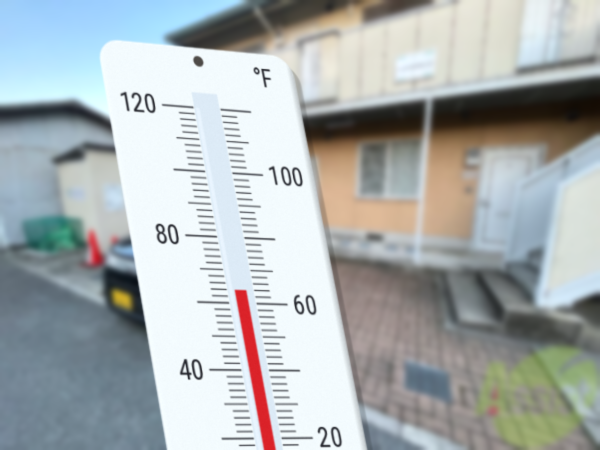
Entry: value=64 unit=°F
